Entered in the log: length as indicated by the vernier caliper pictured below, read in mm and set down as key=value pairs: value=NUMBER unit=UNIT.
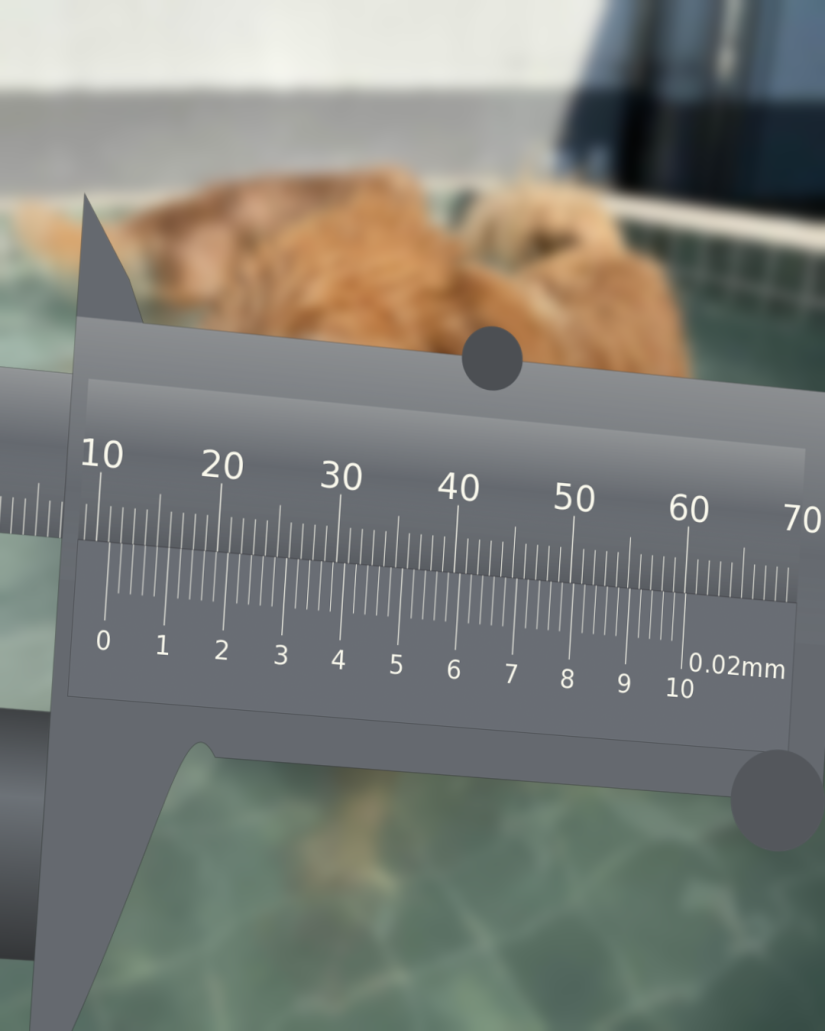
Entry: value=11.1 unit=mm
